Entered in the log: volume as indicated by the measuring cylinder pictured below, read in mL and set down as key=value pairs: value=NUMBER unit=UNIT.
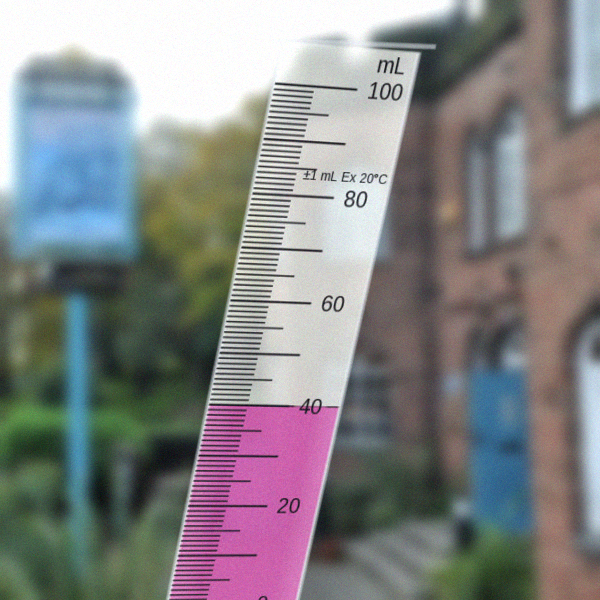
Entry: value=40 unit=mL
